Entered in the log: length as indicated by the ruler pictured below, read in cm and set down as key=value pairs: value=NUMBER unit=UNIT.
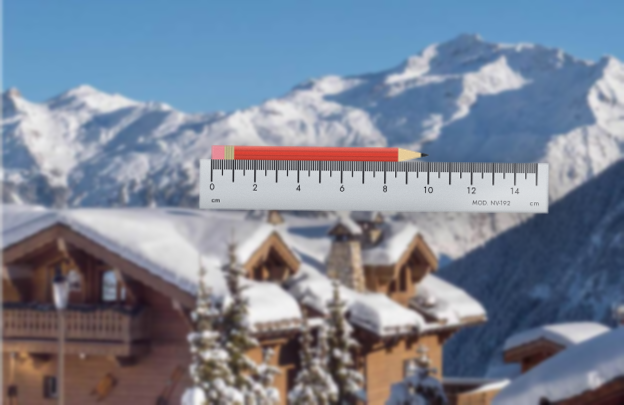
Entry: value=10 unit=cm
